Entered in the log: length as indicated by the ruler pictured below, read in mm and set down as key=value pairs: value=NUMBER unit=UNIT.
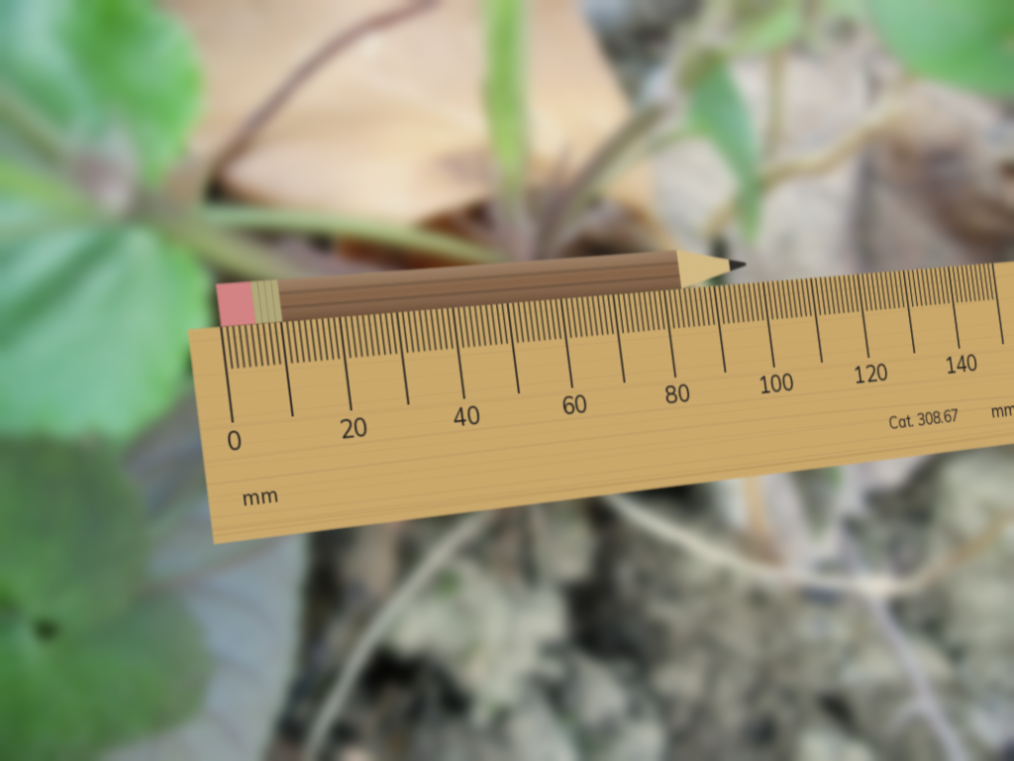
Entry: value=97 unit=mm
